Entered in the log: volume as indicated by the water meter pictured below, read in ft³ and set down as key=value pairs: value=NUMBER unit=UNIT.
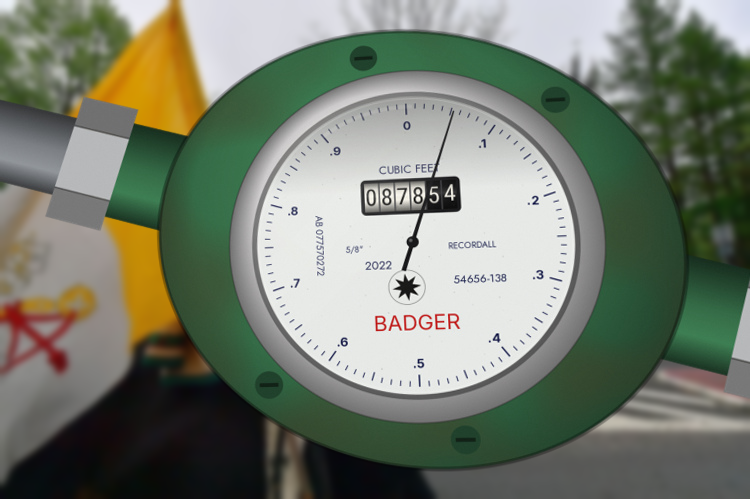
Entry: value=87854.05 unit=ft³
